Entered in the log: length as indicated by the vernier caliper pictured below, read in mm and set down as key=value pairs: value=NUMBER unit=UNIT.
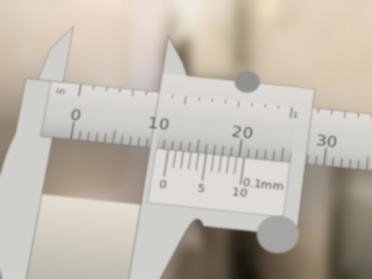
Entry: value=11.6 unit=mm
